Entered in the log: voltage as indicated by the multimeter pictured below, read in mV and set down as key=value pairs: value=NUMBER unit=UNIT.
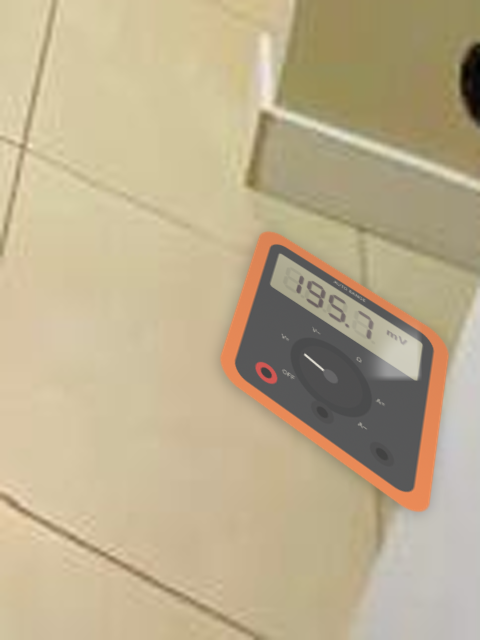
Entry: value=195.7 unit=mV
